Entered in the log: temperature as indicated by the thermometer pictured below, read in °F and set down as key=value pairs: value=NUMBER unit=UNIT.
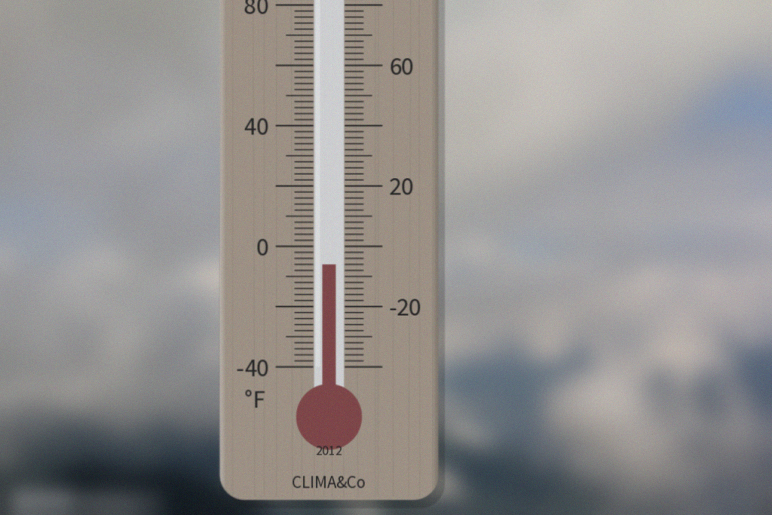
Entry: value=-6 unit=°F
